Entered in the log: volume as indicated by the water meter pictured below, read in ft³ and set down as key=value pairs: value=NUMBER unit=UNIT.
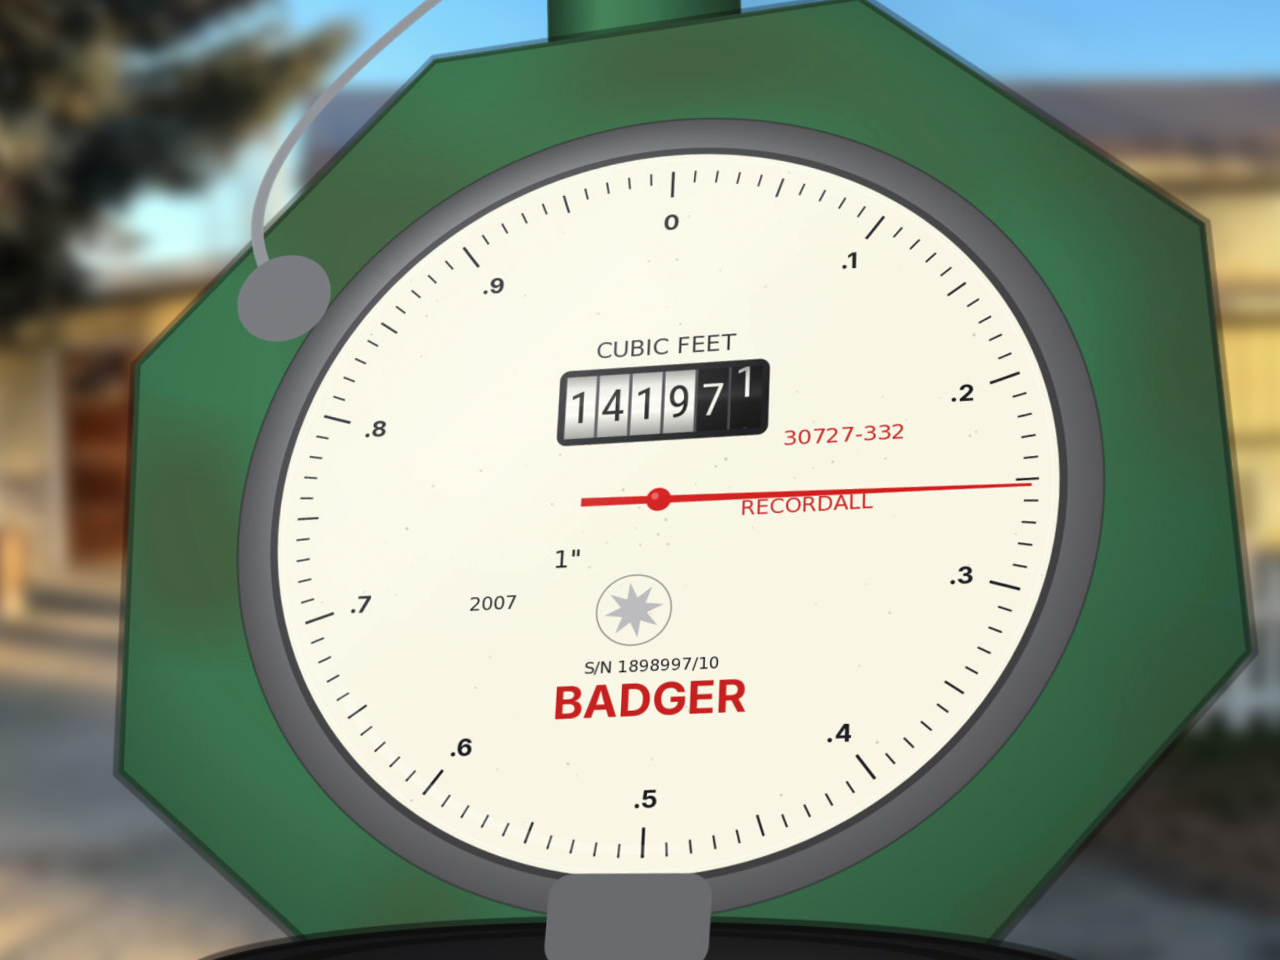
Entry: value=141971.25 unit=ft³
